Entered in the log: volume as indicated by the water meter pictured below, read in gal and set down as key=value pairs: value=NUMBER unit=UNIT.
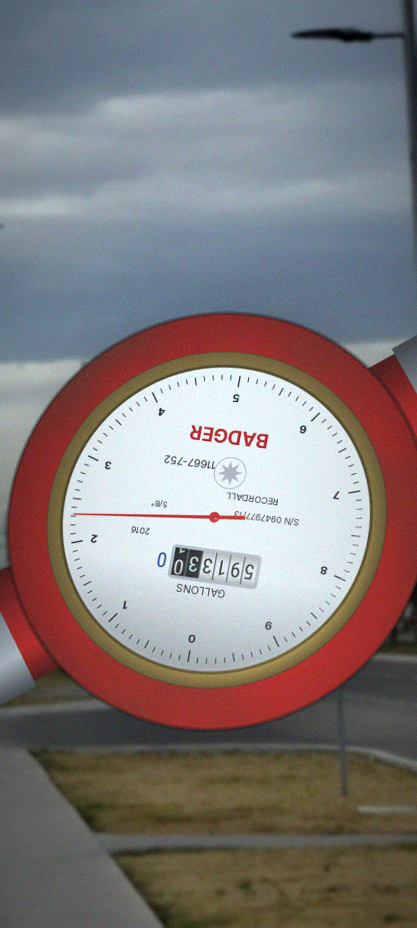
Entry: value=5913302.3 unit=gal
